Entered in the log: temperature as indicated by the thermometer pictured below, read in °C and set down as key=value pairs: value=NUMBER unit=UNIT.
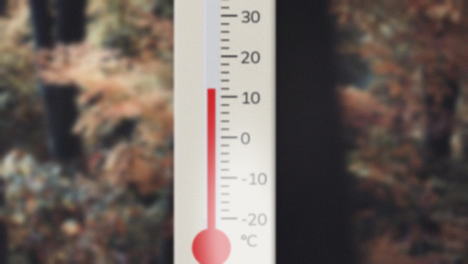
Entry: value=12 unit=°C
